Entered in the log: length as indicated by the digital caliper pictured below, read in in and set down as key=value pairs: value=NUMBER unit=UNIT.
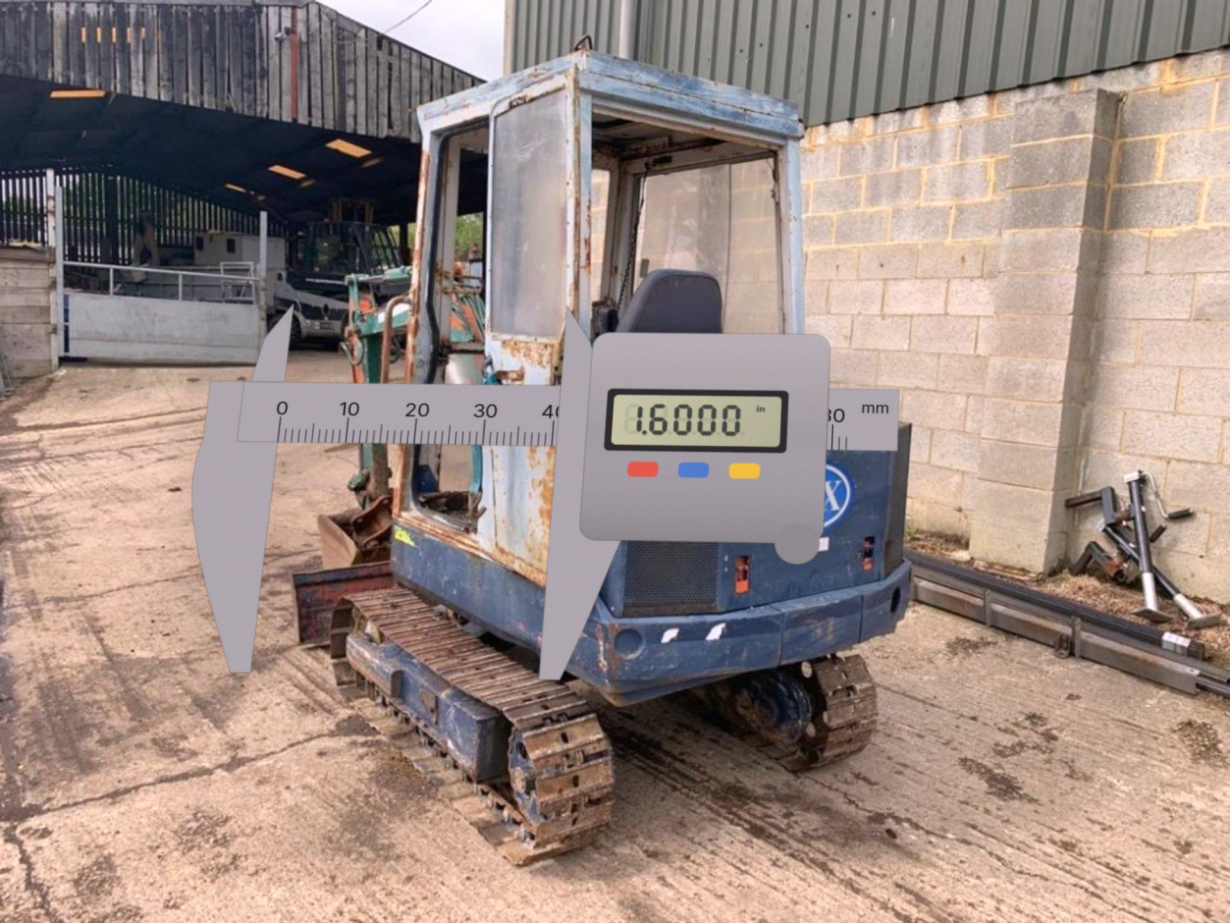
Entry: value=1.6000 unit=in
